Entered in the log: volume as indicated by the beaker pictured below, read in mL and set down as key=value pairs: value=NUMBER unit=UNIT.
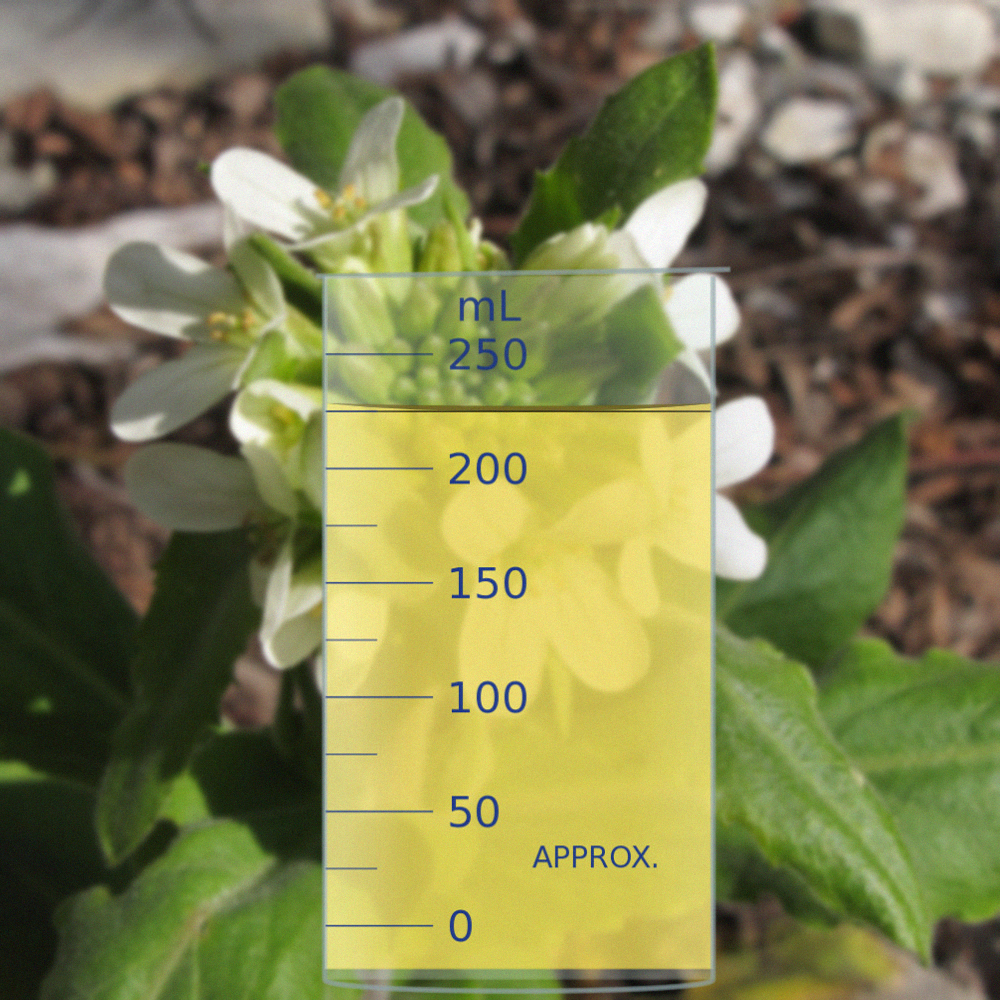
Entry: value=225 unit=mL
